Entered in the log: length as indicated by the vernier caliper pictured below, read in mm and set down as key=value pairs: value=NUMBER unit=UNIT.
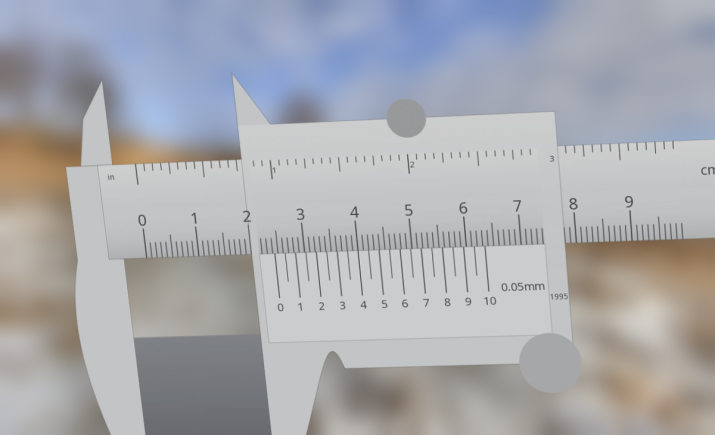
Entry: value=24.4 unit=mm
